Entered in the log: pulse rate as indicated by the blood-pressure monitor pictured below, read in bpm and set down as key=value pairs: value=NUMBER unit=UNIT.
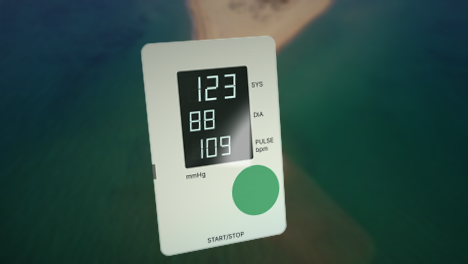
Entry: value=109 unit=bpm
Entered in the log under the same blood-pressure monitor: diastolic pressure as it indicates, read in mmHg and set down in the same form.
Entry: value=88 unit=mmHg
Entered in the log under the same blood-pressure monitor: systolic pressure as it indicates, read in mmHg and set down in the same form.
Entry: value=123 unit=mmHg
